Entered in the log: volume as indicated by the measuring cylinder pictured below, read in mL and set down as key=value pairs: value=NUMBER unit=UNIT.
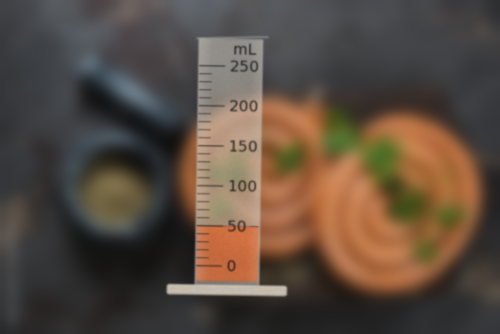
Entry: value=50 unit=mL
